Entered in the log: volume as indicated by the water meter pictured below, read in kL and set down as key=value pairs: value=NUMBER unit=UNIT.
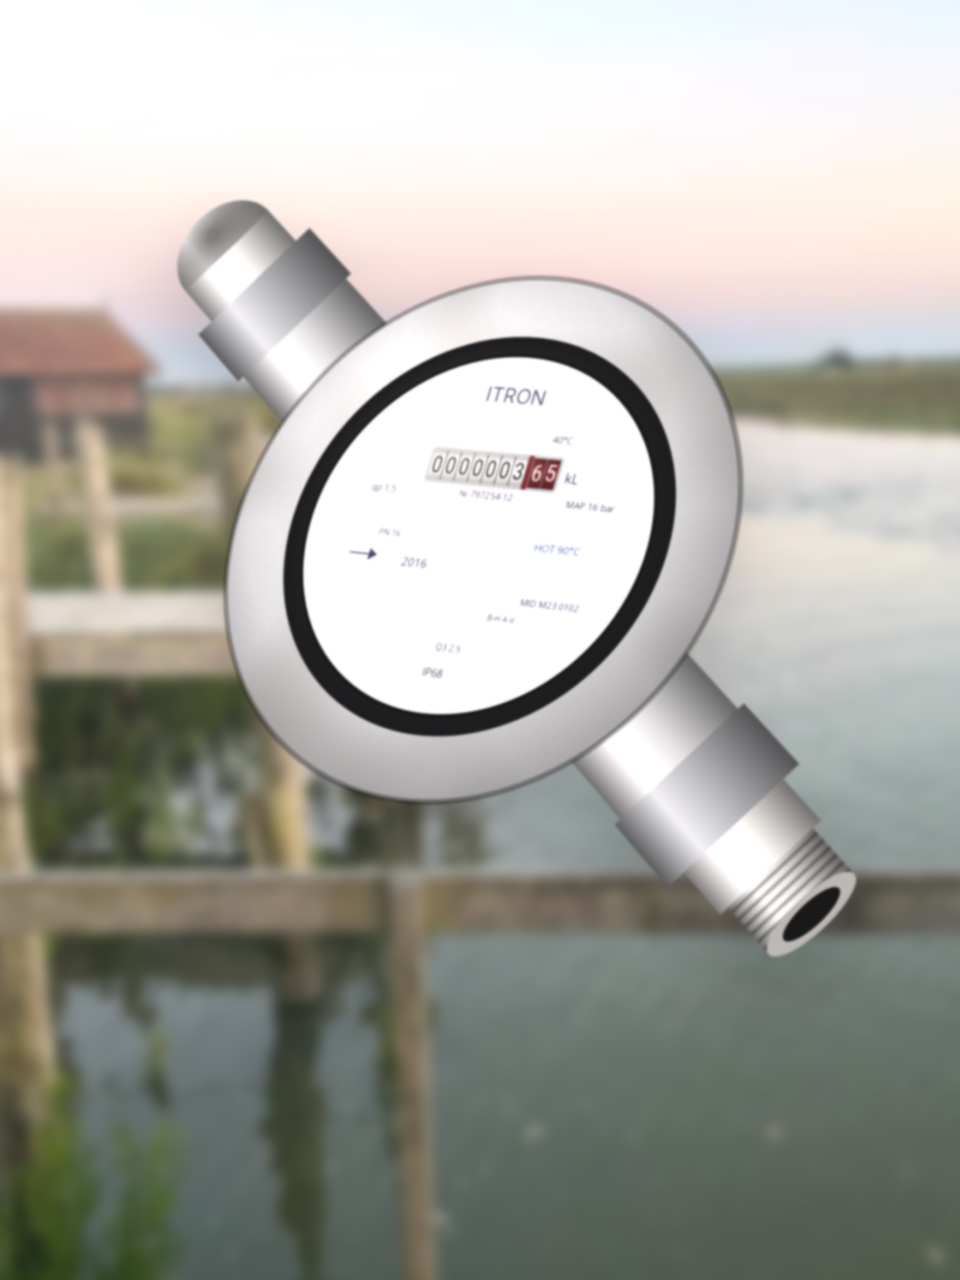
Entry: value=3.65 unit=kL
